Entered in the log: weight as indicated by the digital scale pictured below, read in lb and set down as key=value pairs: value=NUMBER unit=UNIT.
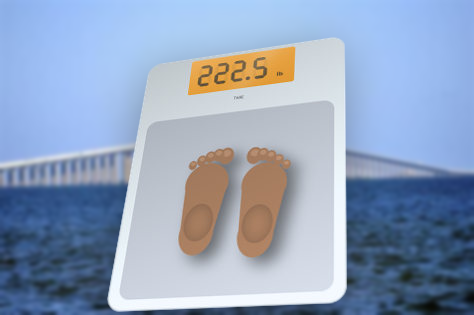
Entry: value=222.5 unit=lb
